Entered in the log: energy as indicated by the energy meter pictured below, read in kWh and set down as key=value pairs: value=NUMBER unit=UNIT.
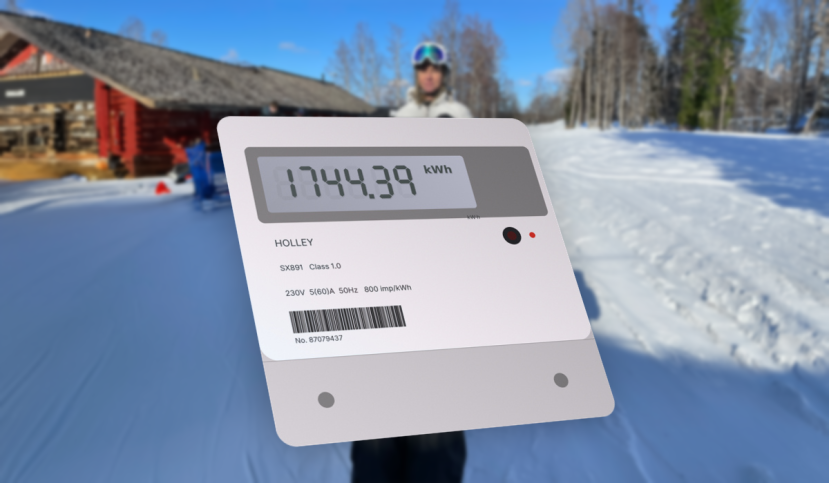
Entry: value=1744.39 unit=kWh
